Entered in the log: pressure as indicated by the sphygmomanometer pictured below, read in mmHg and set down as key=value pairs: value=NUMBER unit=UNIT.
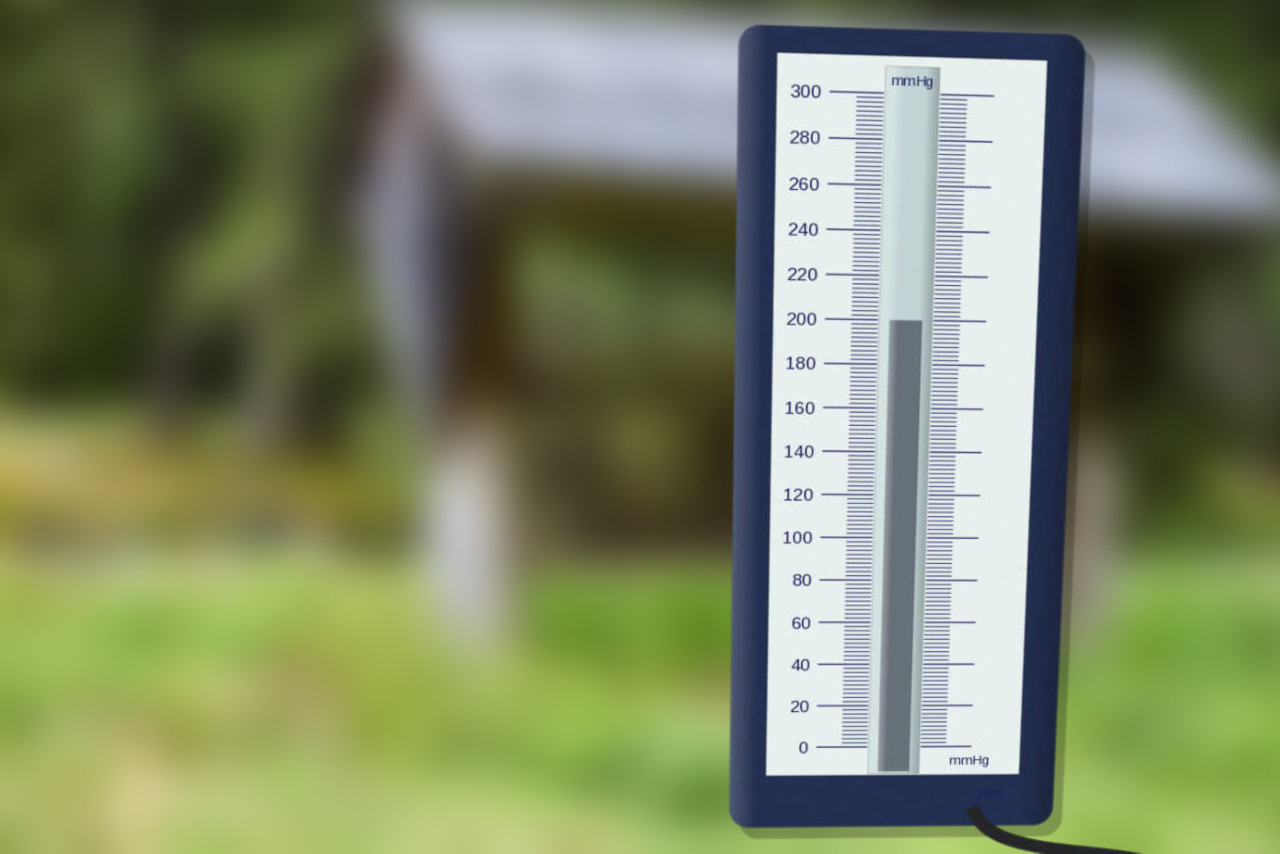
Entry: value=200 unit=mmHg
